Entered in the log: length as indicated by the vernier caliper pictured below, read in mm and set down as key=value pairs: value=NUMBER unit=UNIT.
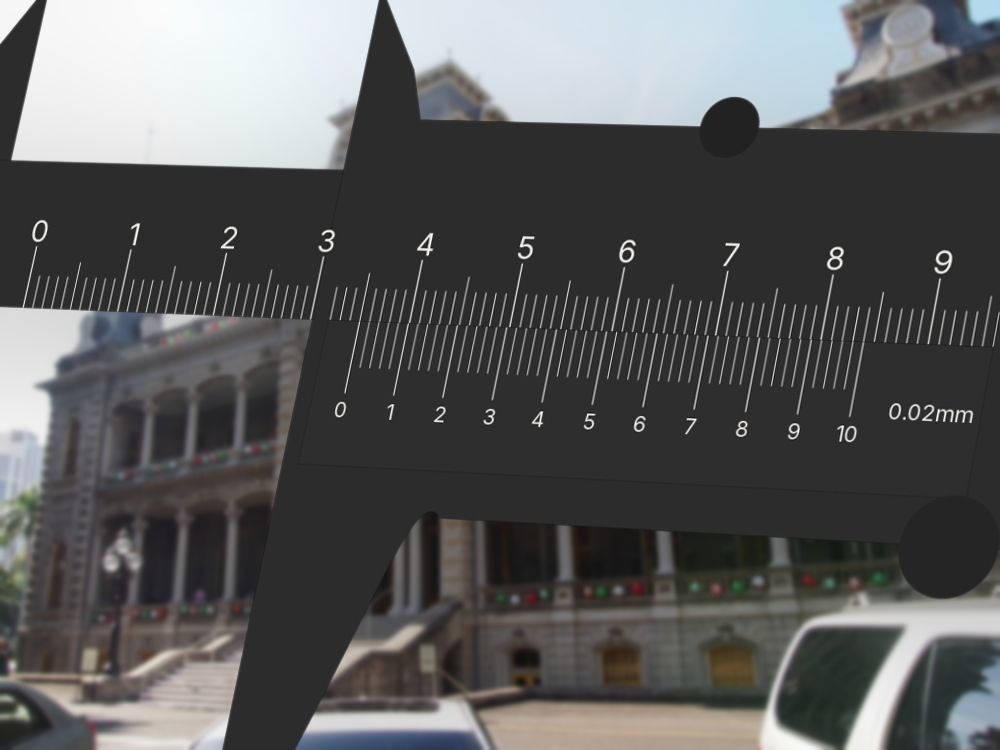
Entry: value=35.0 unit=mm
